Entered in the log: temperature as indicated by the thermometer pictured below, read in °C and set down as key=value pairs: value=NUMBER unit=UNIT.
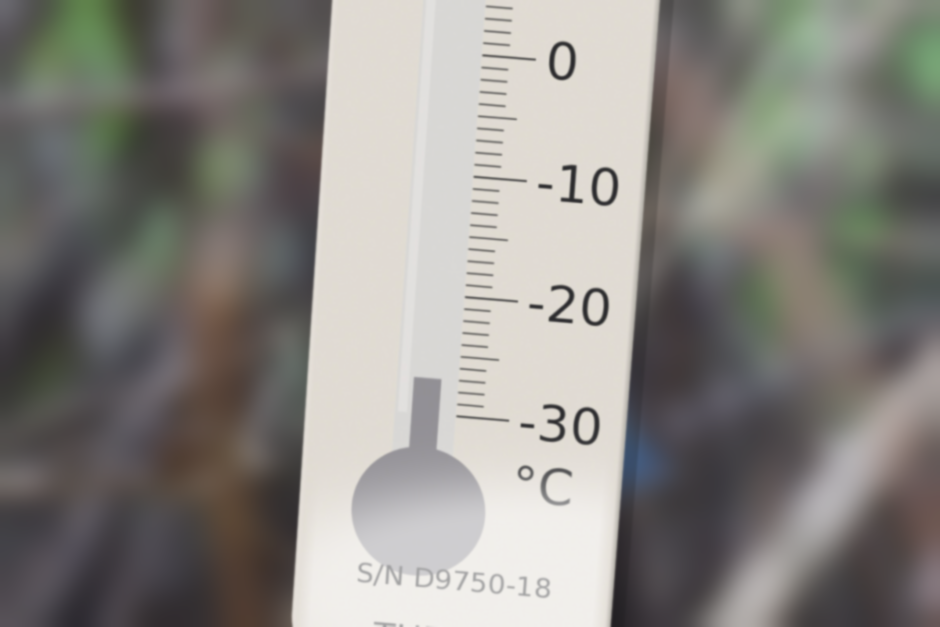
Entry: value=-27 unit=°C
